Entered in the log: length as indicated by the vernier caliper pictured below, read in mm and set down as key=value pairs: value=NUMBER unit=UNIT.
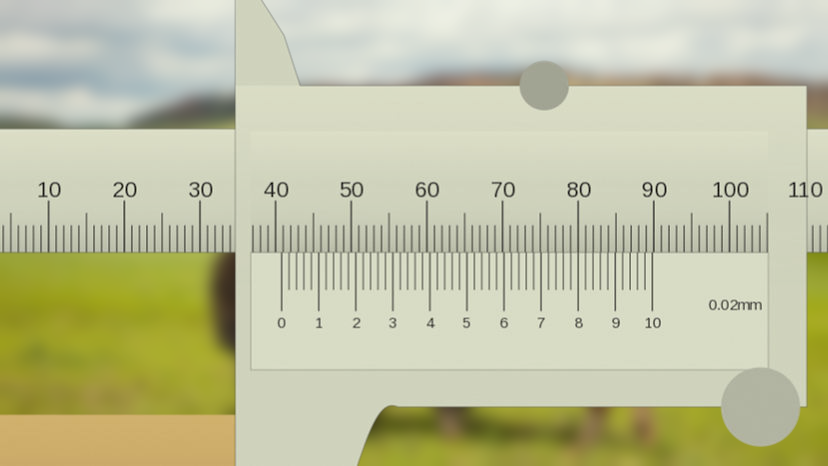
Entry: value=40.8 unit=mm
